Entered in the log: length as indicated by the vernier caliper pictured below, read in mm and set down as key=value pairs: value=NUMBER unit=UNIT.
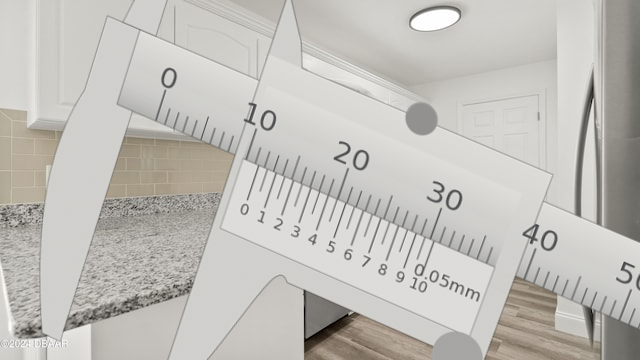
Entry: value=11.4 unit=mm
